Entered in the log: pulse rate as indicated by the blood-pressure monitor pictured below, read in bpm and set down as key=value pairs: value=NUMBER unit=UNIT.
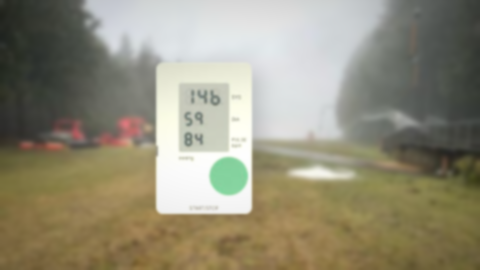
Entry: value=84 unit=bpm
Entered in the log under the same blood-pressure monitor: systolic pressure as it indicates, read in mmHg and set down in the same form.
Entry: value=146 unit=mmHg
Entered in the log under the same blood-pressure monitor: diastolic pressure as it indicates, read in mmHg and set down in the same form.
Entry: value=59 unit=mmHg
